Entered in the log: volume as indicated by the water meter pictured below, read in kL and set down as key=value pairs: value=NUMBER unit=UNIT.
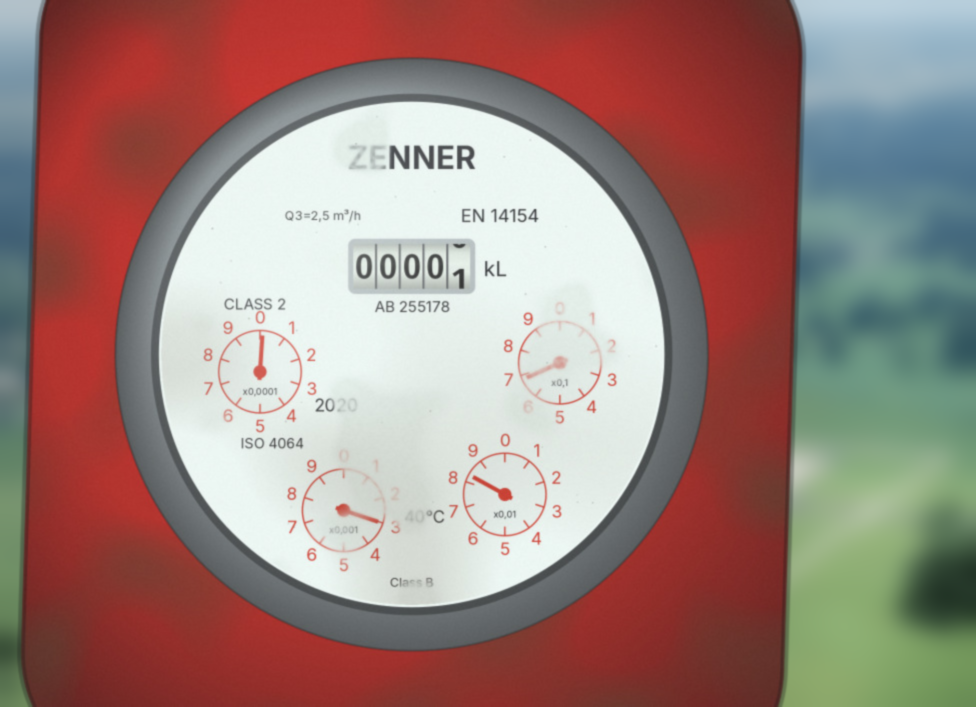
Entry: value=0.6830 unit=kL
